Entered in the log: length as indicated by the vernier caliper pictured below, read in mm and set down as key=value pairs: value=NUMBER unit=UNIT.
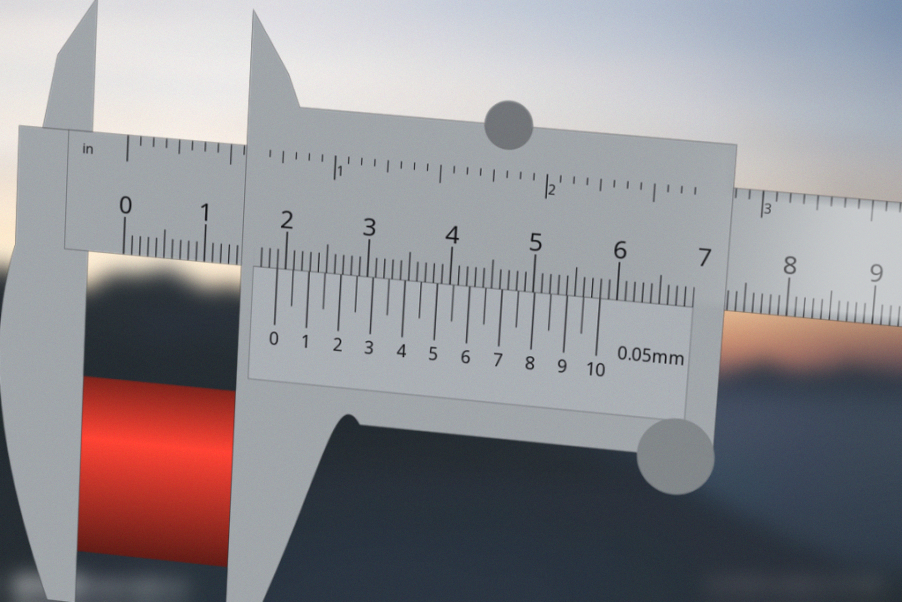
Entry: value=19.0 unit=mm
